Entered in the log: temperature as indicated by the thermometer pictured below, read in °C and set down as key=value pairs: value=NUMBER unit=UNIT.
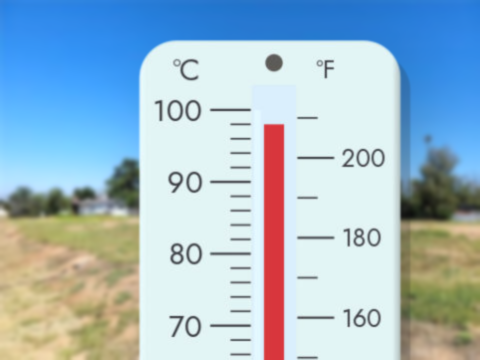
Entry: value=98 unit=°C
